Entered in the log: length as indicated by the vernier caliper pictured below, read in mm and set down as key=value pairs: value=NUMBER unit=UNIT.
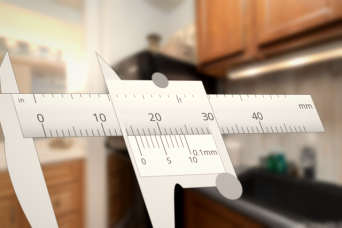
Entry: value=15.2 unit=mm
